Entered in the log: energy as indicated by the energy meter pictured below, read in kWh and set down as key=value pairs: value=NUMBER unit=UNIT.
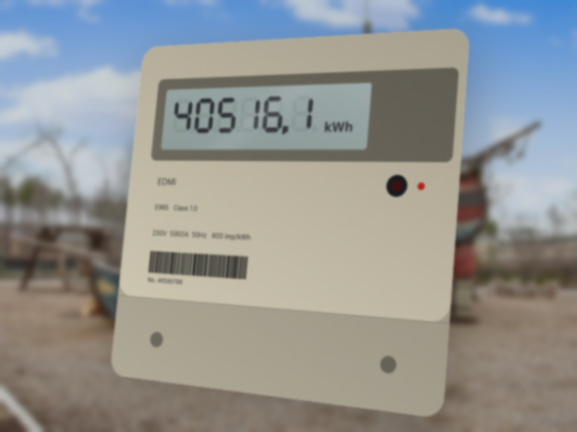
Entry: value=40516.1 unit=kWh
